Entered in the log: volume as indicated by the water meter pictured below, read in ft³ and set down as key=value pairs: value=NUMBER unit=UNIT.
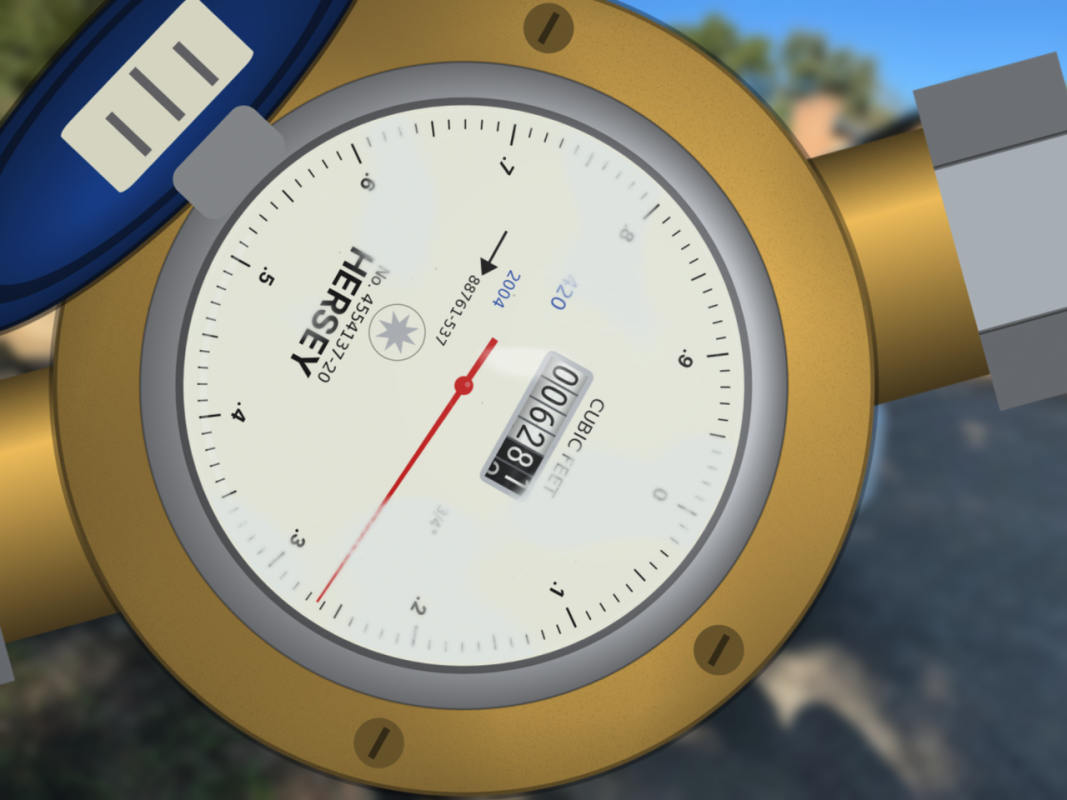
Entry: value=6281.26 unit=ft³
